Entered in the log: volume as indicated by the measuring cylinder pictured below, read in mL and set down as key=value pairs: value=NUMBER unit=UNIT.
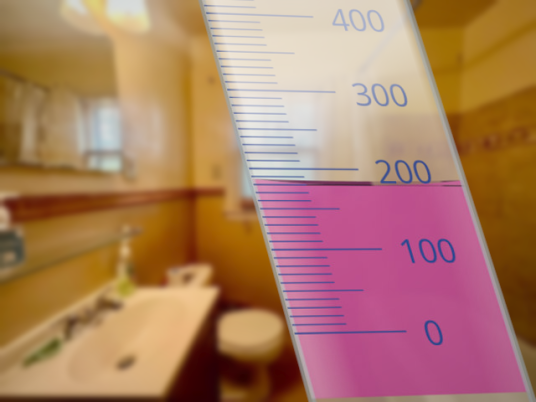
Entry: value=180 unit=mL
